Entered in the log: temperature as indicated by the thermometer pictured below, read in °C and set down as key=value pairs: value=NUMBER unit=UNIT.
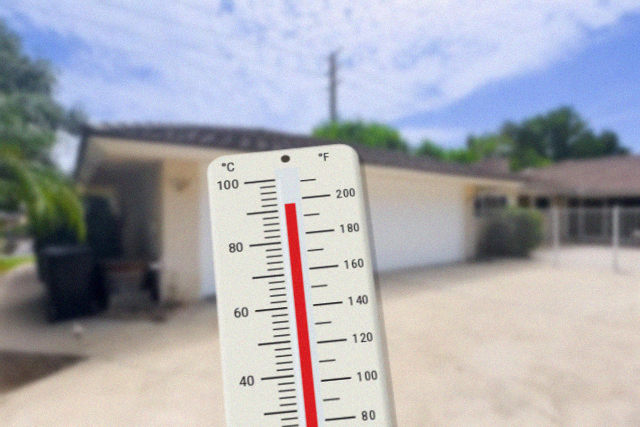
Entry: value=92 unit=°C
